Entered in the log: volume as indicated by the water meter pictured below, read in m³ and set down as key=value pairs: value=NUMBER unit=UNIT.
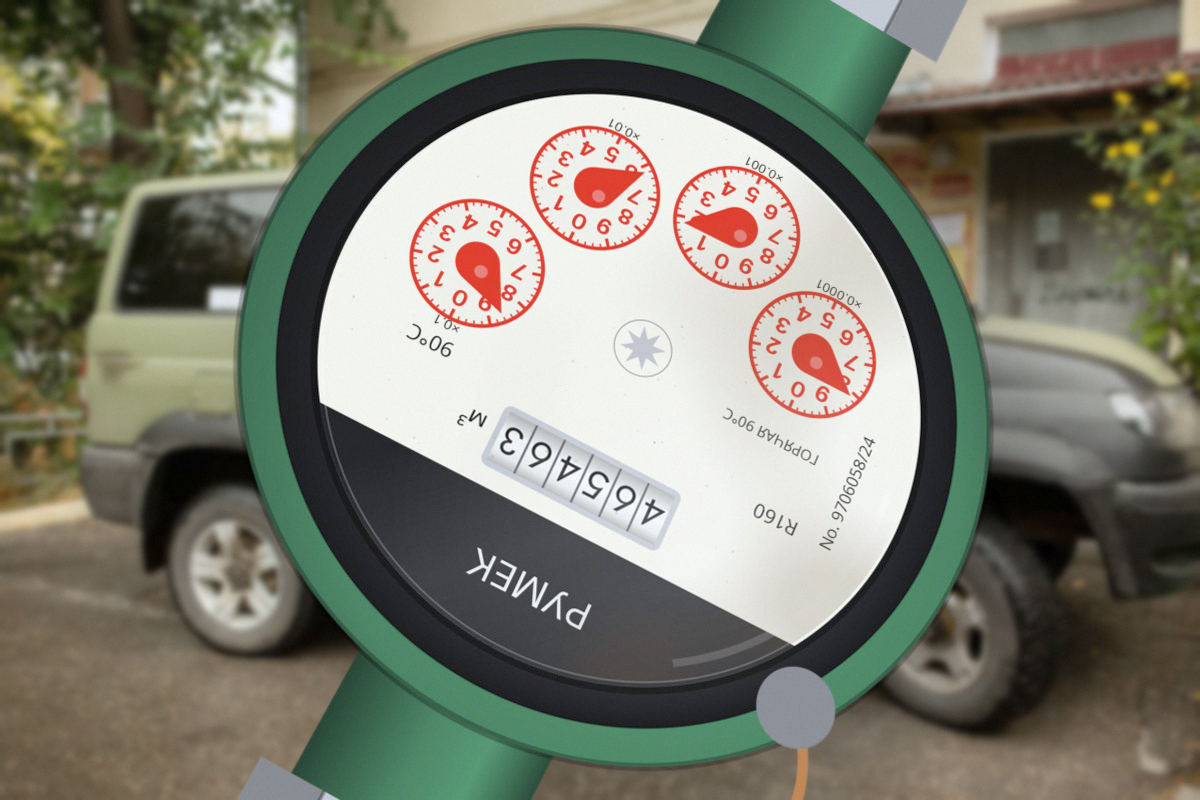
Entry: value=465463.8618 unit=m³
